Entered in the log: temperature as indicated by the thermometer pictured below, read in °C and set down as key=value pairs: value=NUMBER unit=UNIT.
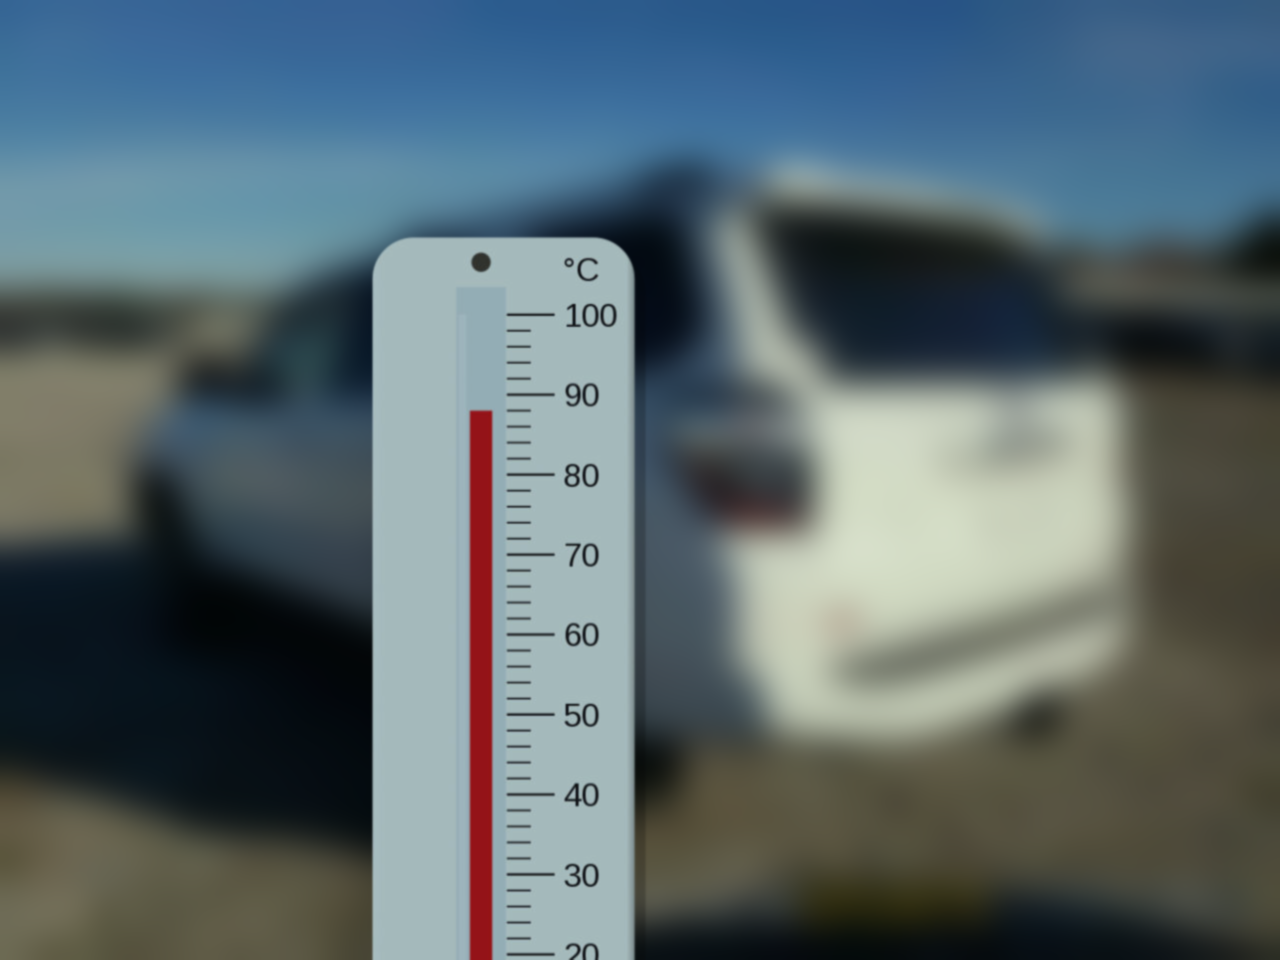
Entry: value=88 unit=°C
